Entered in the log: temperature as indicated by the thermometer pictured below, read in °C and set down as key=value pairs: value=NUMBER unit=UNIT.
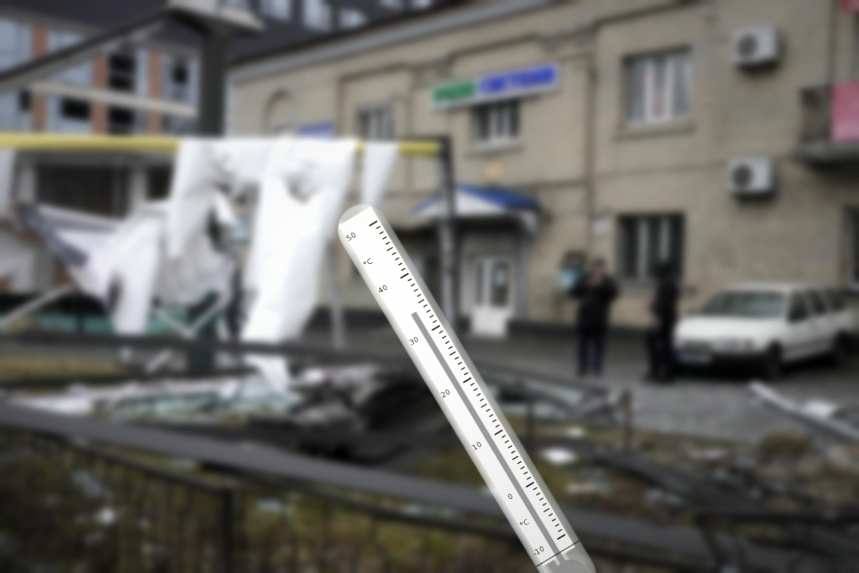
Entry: value=34 unit=°C
